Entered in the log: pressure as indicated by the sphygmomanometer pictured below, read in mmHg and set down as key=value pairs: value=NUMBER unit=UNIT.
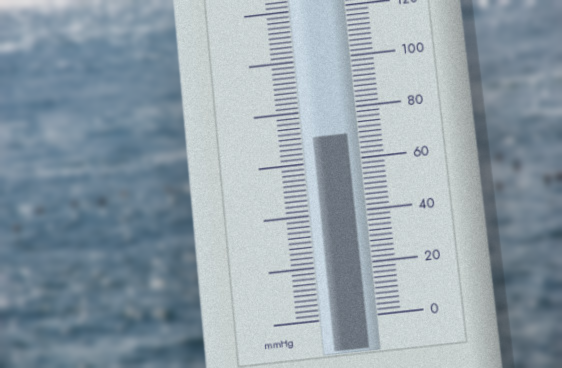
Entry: value=70 unit=mmHg
